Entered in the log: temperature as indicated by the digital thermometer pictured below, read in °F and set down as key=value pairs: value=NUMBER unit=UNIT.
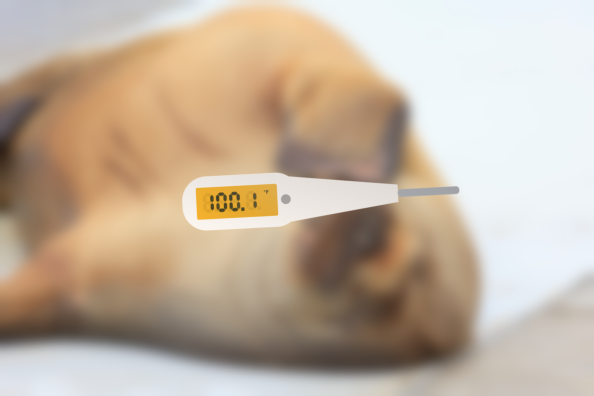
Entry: value=100.1 unit=°F
